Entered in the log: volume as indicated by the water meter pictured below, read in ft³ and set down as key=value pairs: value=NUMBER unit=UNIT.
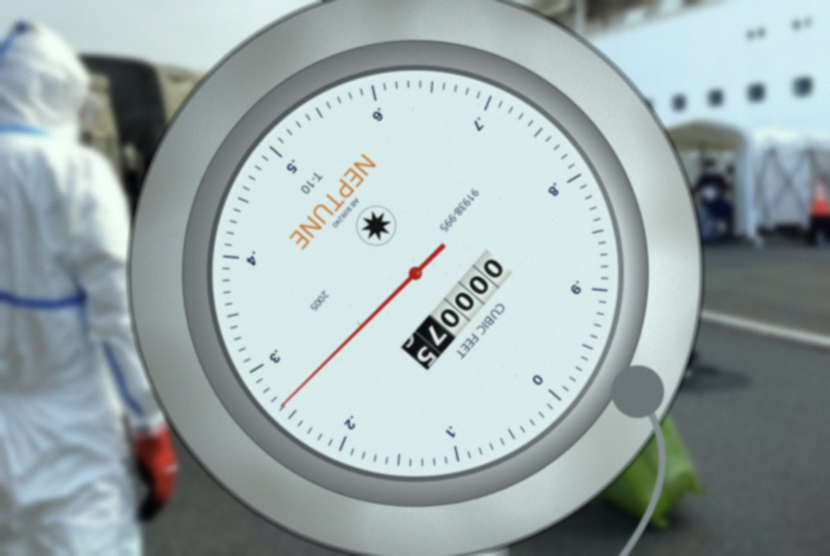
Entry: value=75.26 unit=ft³
